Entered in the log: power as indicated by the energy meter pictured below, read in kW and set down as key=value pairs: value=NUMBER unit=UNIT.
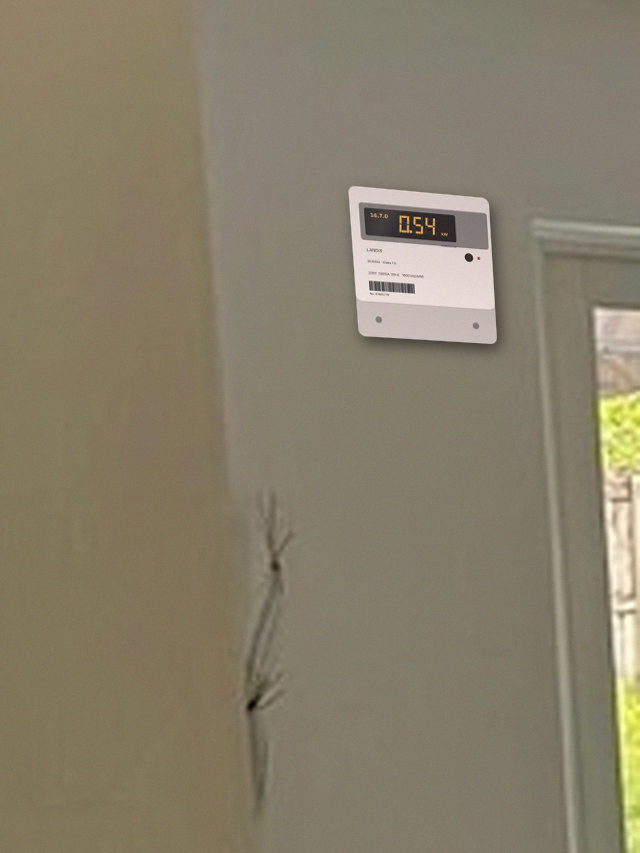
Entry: value=0.54 unit=kW
